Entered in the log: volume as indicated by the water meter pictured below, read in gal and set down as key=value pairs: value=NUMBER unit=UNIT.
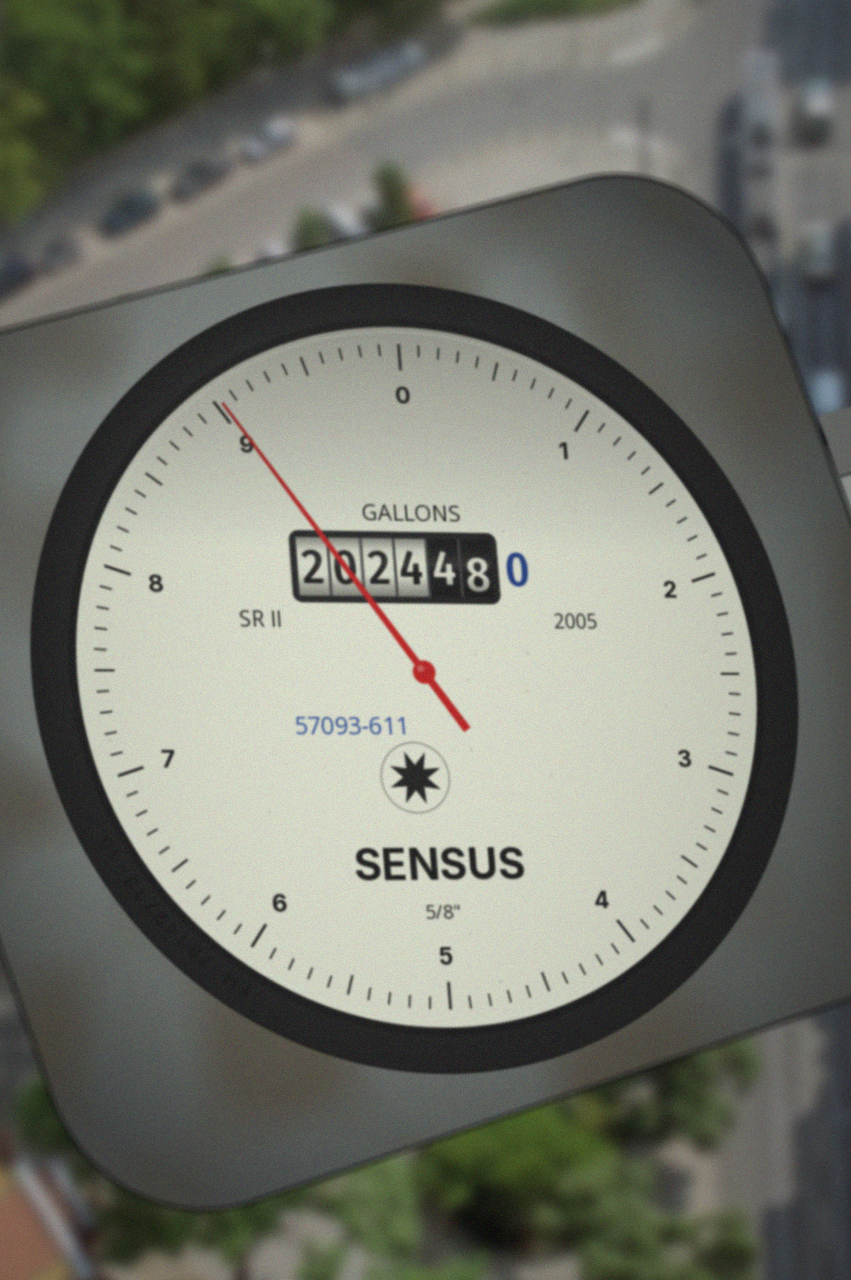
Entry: value=2024479.0 unit=gal
